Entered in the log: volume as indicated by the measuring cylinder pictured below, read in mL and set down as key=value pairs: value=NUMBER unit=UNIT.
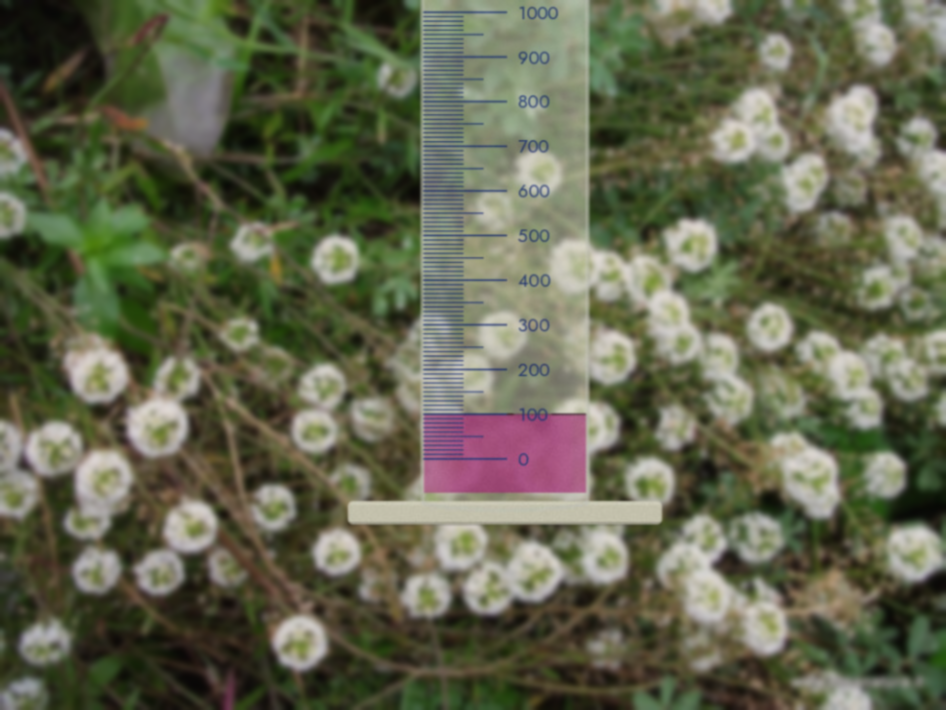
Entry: value=100 unit=mL
